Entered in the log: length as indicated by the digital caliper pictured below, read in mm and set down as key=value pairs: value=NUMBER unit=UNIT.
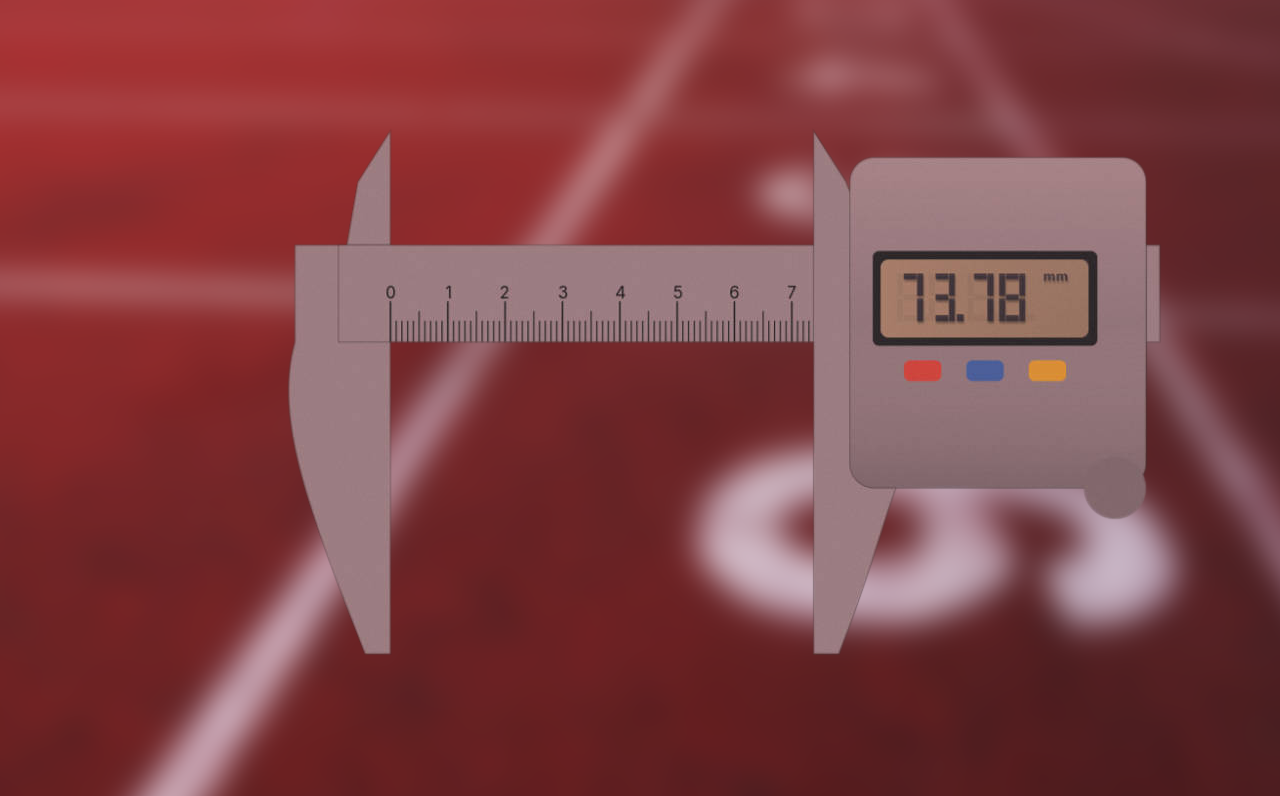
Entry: value=73.78 unit=mm
